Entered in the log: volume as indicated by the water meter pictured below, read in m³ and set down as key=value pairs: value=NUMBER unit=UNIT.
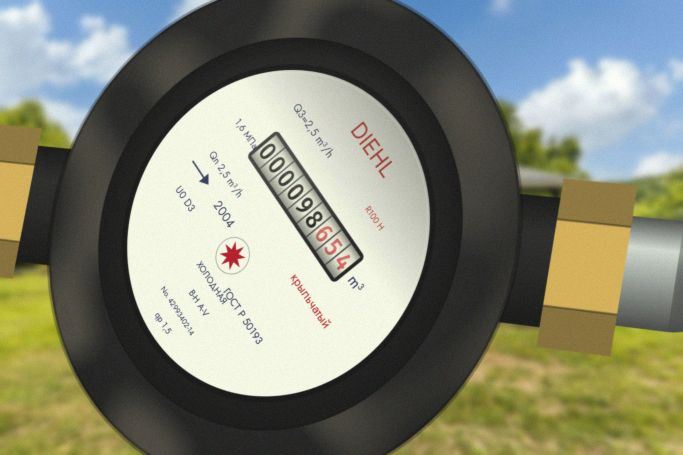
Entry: value=98.654 unit=m³
